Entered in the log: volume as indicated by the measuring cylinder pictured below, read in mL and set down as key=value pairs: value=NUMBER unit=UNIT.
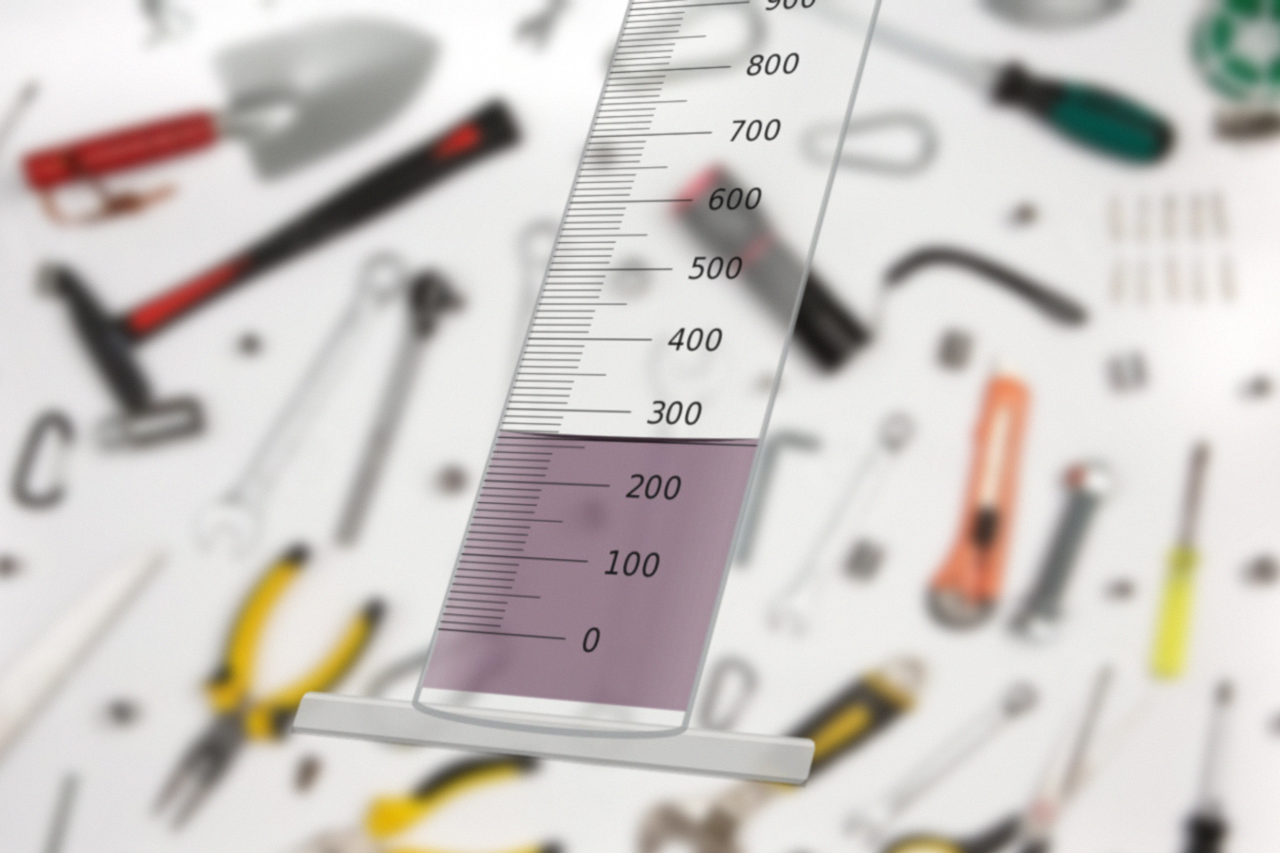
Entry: value=260 unit=mL
